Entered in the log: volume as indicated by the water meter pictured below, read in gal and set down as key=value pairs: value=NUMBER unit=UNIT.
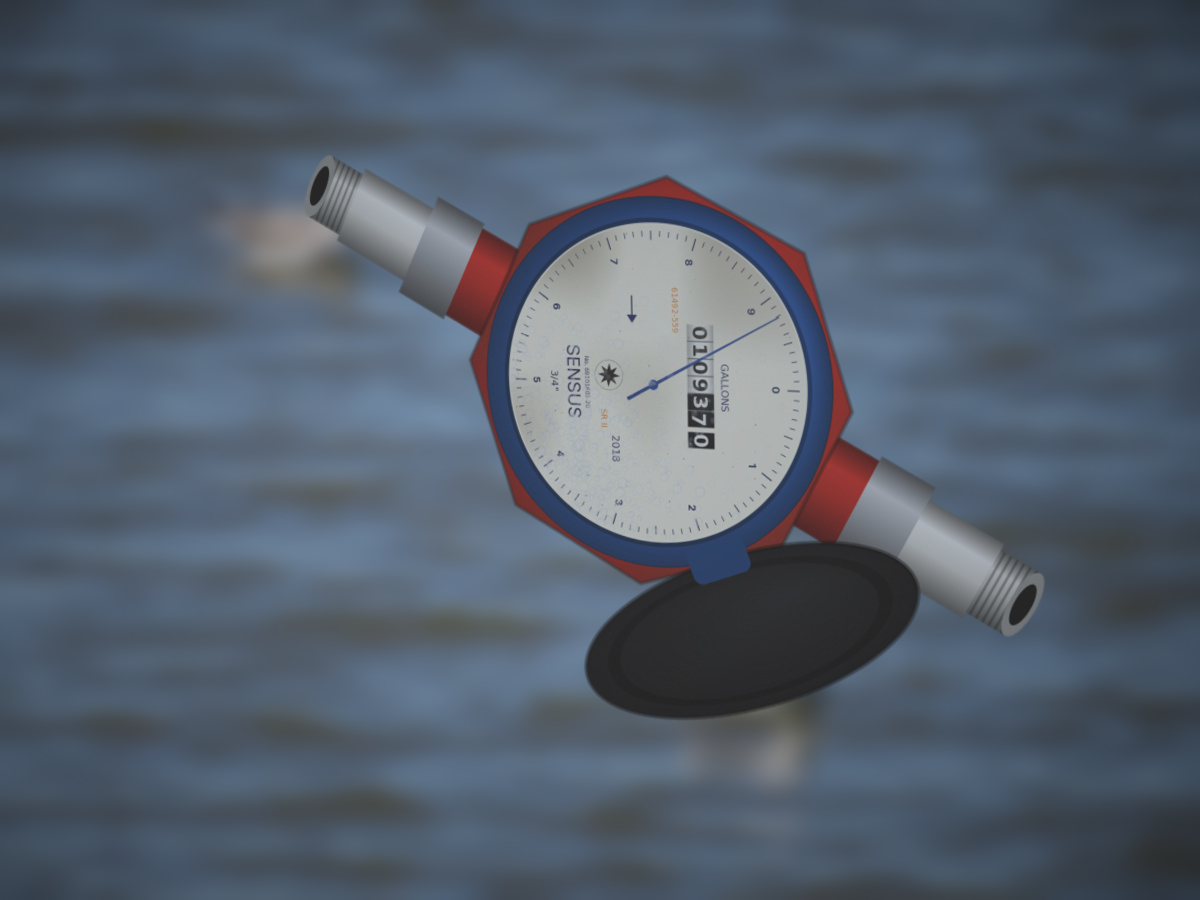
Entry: value=109369.2 unit=gal
